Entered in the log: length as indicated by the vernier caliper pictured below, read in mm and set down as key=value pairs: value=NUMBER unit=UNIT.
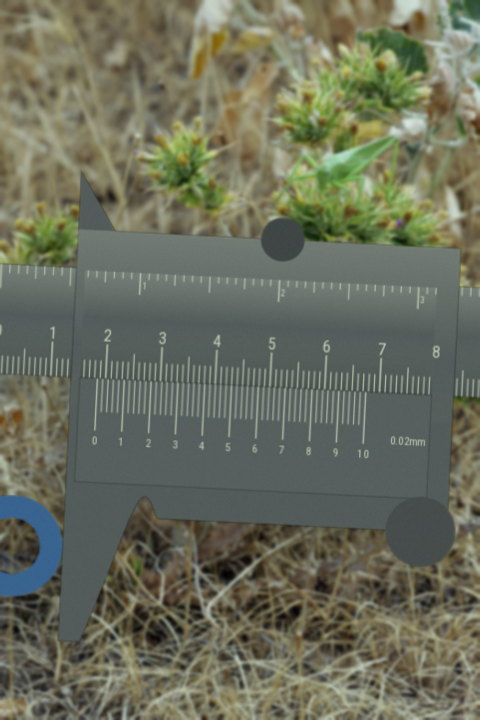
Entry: value=18.5 unit=mm
